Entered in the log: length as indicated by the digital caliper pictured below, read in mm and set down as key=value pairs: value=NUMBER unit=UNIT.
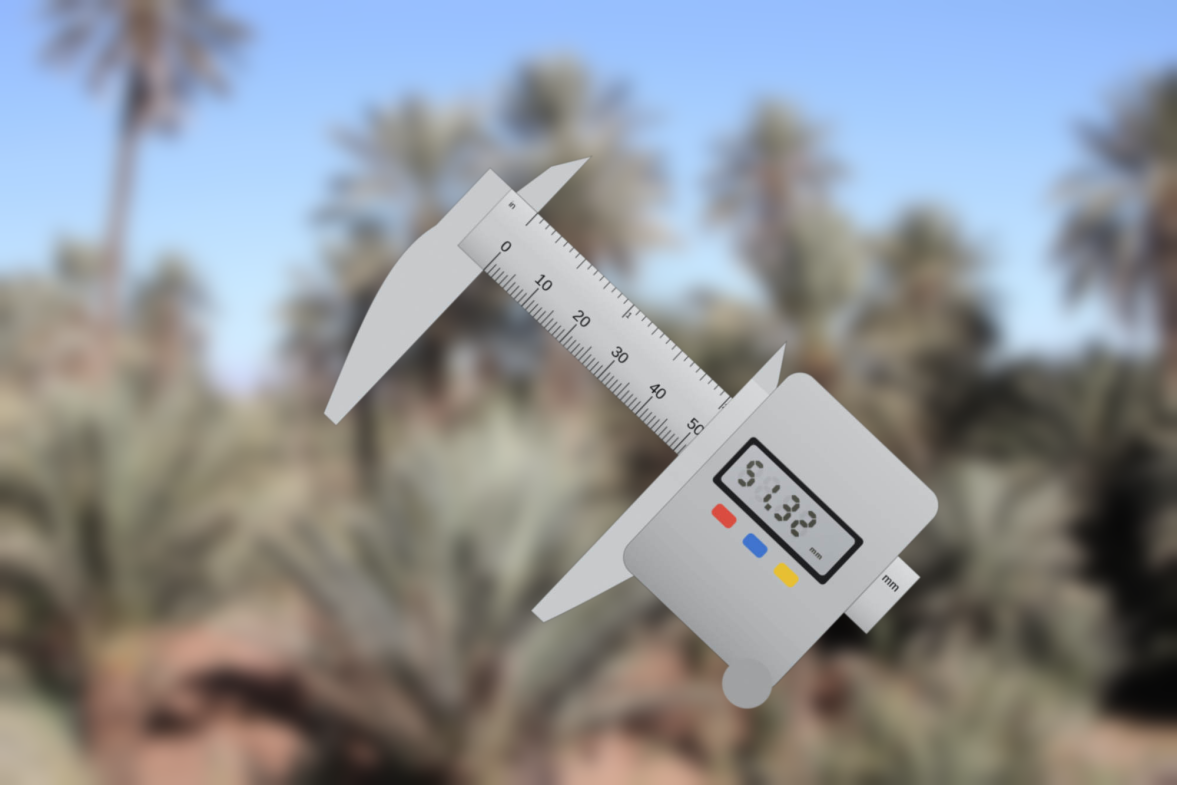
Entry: value=51.32 unit=mm
